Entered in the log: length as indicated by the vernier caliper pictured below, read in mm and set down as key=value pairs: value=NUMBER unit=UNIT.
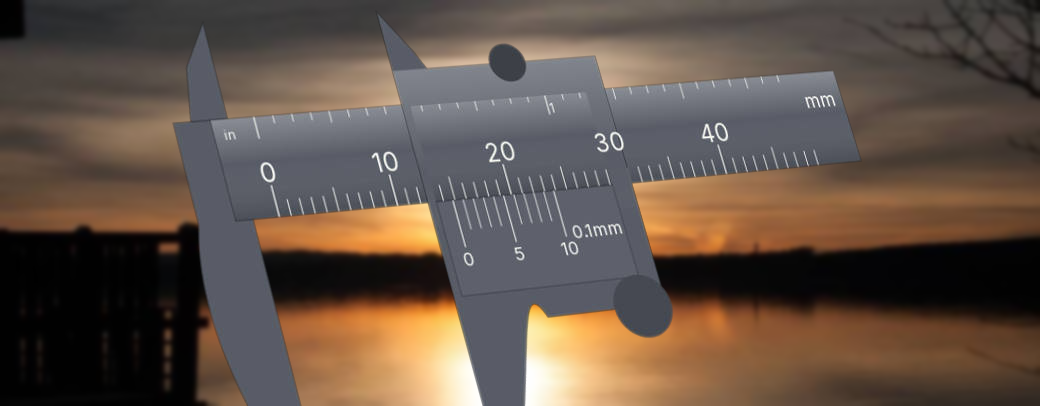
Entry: value=14.8 unit=mm
